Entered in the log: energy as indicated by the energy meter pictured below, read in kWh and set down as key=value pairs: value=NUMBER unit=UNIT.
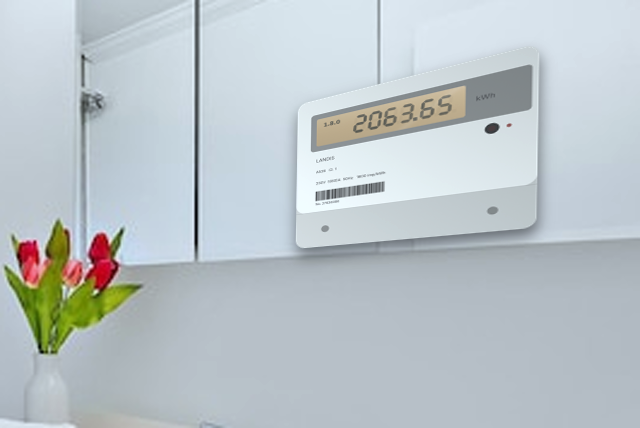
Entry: value=2063.65 unit=kWh
